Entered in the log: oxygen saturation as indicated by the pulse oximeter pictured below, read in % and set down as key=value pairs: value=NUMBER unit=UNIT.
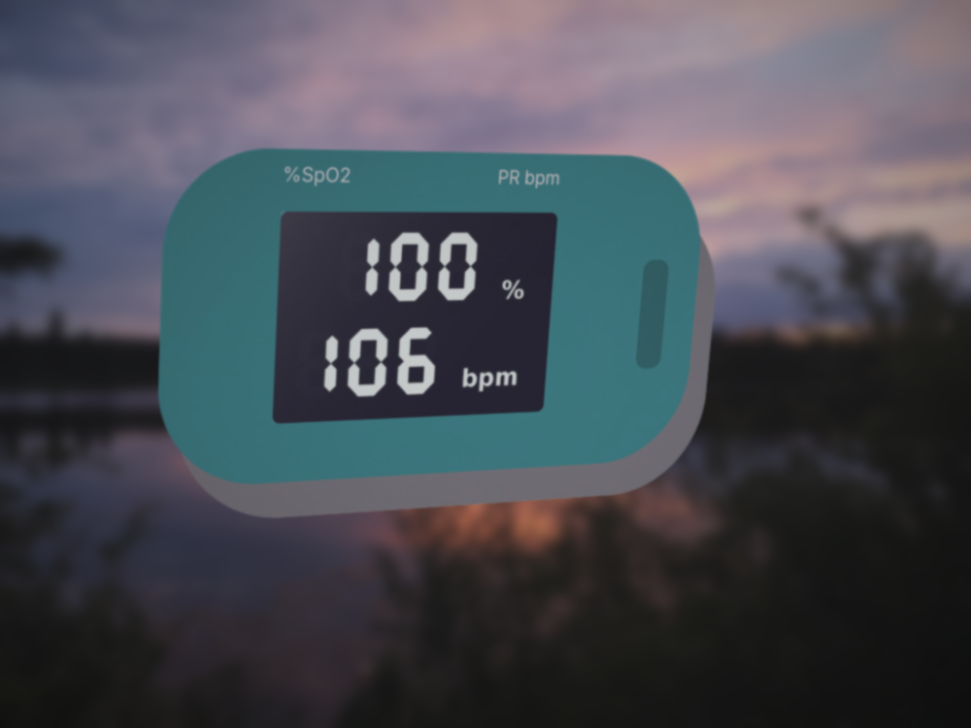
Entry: value=100 unit=%
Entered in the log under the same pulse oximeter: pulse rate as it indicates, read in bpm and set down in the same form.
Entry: value=106 unit=bpm
